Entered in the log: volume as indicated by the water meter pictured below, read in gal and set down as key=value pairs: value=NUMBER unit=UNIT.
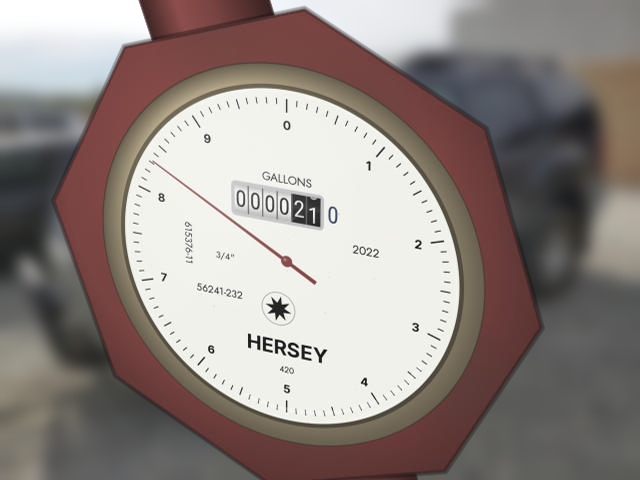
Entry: value=208.3 unit=gal
